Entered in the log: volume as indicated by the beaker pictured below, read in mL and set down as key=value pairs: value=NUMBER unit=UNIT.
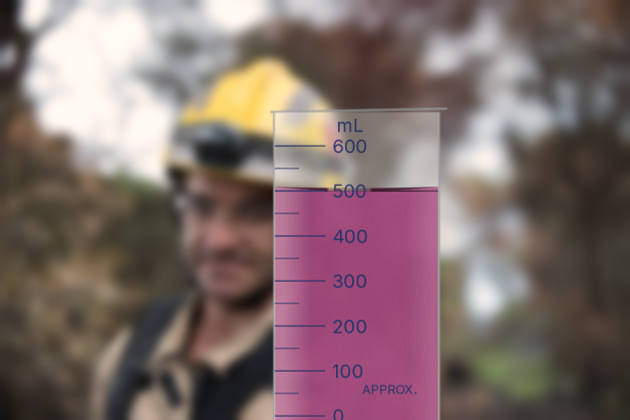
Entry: value=500 unit=mL
